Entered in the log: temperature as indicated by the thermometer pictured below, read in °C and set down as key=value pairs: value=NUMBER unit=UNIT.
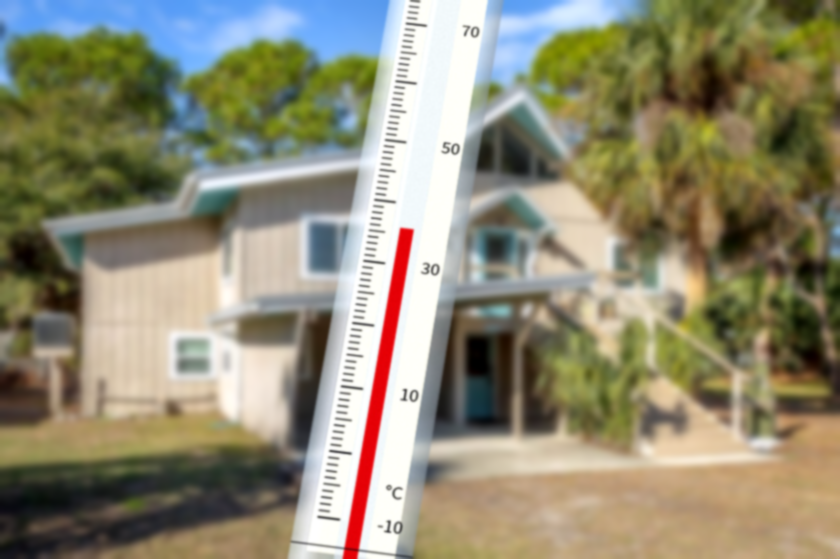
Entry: value=36 unit=°C
